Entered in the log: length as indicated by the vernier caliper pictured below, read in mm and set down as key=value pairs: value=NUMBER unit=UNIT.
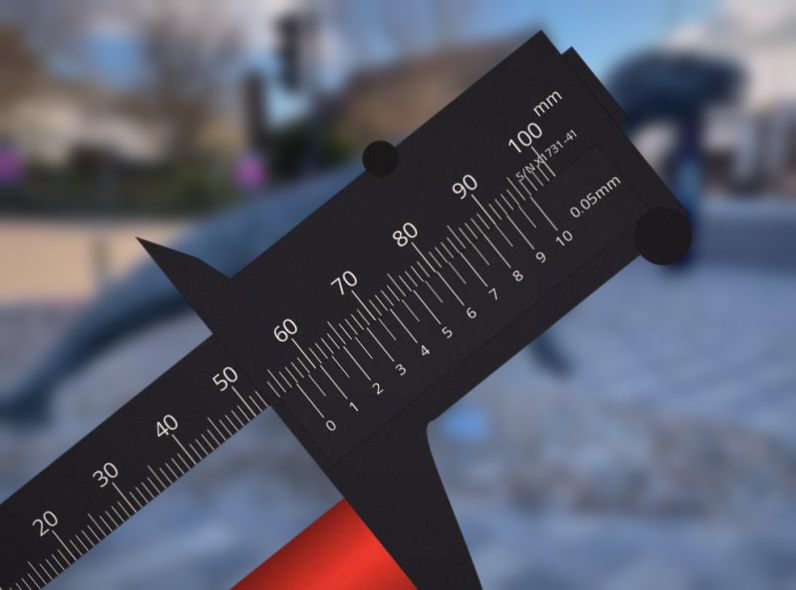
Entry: value=56.8 unit=mm
